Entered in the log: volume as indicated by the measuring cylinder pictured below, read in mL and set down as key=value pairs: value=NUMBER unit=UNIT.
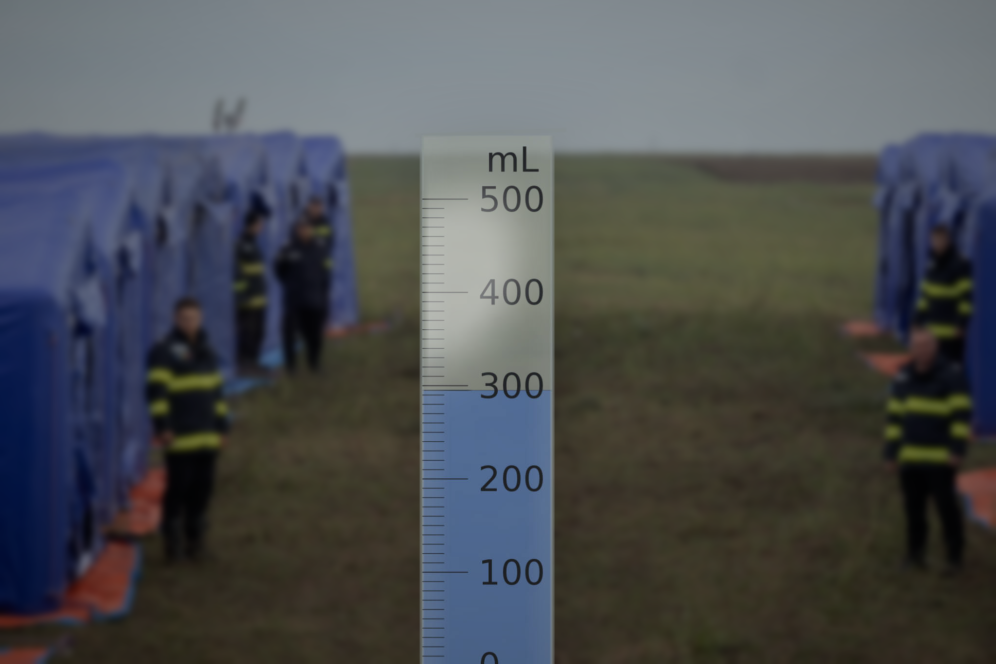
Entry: value=295 unit=mL
